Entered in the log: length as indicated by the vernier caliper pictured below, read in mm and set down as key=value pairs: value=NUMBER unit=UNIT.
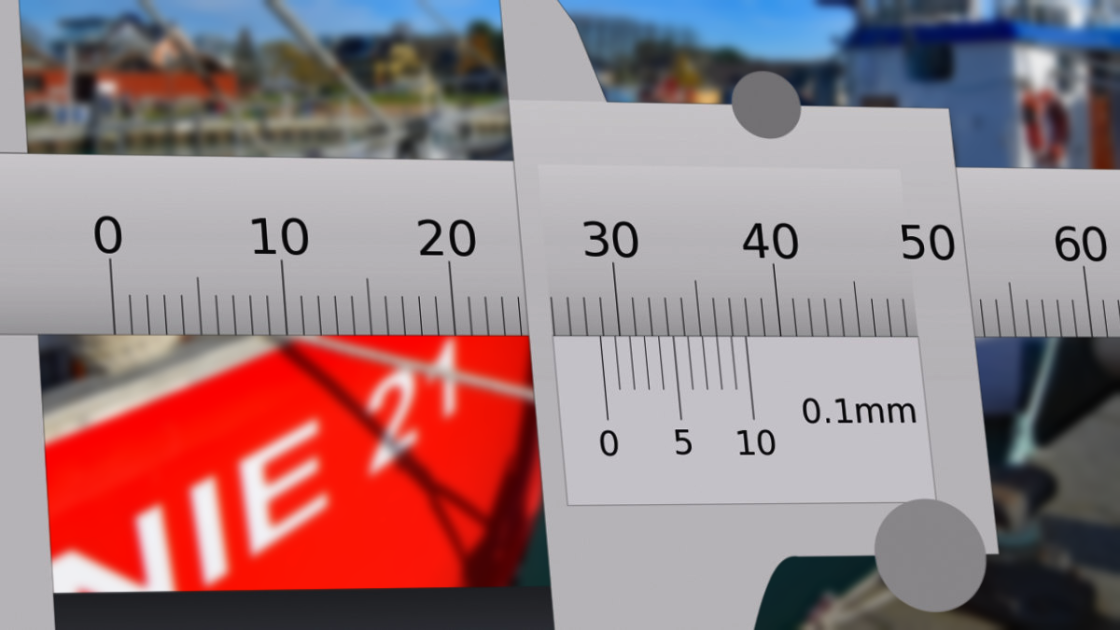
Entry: value=28.8 unit=mm
